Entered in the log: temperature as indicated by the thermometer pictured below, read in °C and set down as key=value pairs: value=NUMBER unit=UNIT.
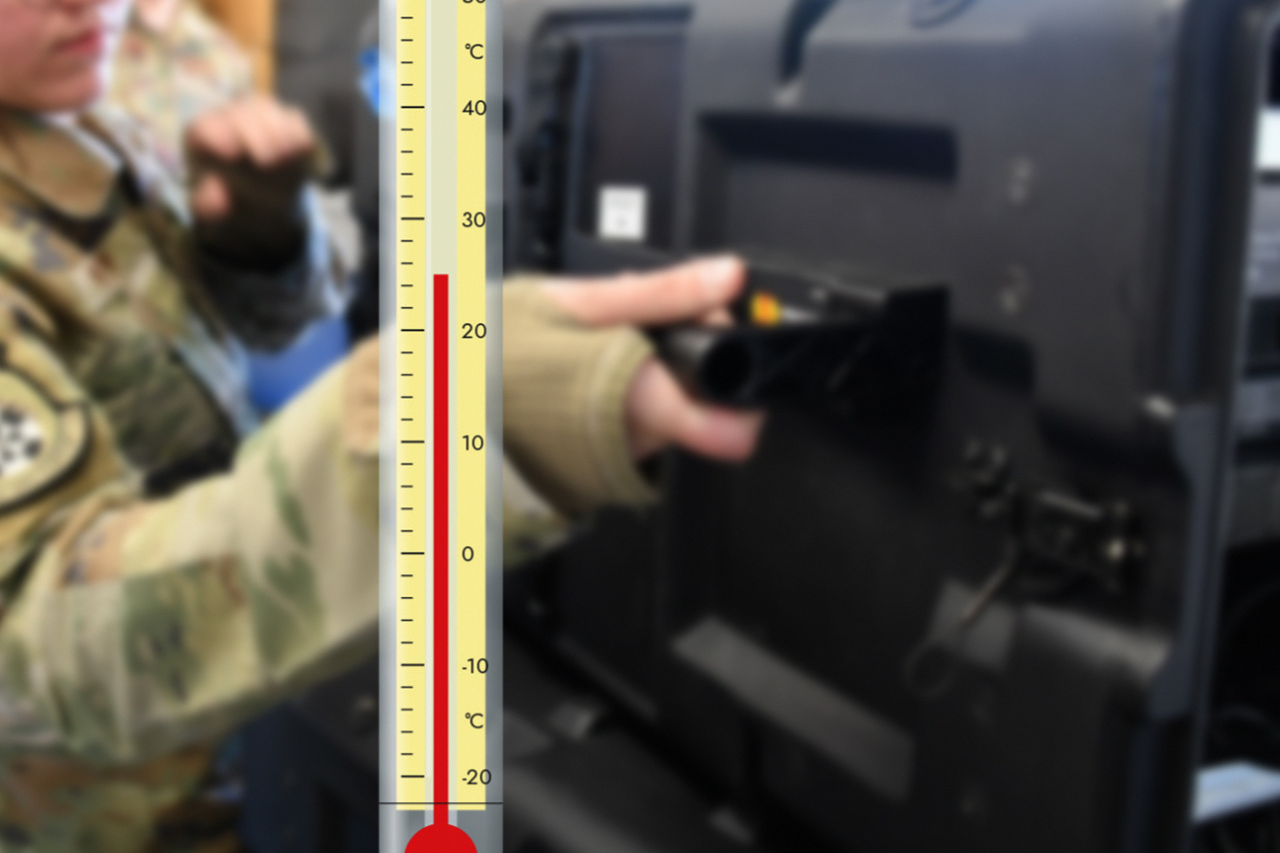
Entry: value=25 unit=°C
